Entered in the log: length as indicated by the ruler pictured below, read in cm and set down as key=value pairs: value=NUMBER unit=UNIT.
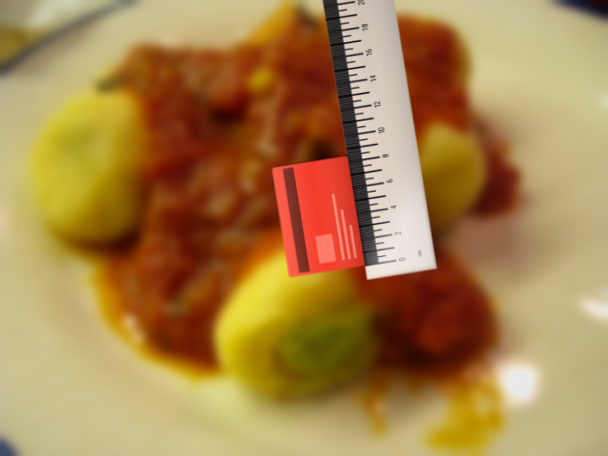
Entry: value=8.5 unit=cm
